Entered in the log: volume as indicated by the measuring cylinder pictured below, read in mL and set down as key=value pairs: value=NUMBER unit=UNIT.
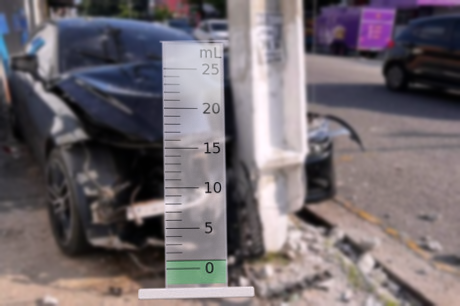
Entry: value=1 unit=mL
